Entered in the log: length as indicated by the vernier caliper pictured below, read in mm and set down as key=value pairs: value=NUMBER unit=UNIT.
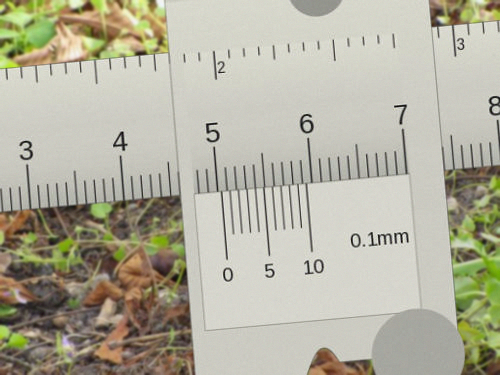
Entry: value=50.4 unit=mm
